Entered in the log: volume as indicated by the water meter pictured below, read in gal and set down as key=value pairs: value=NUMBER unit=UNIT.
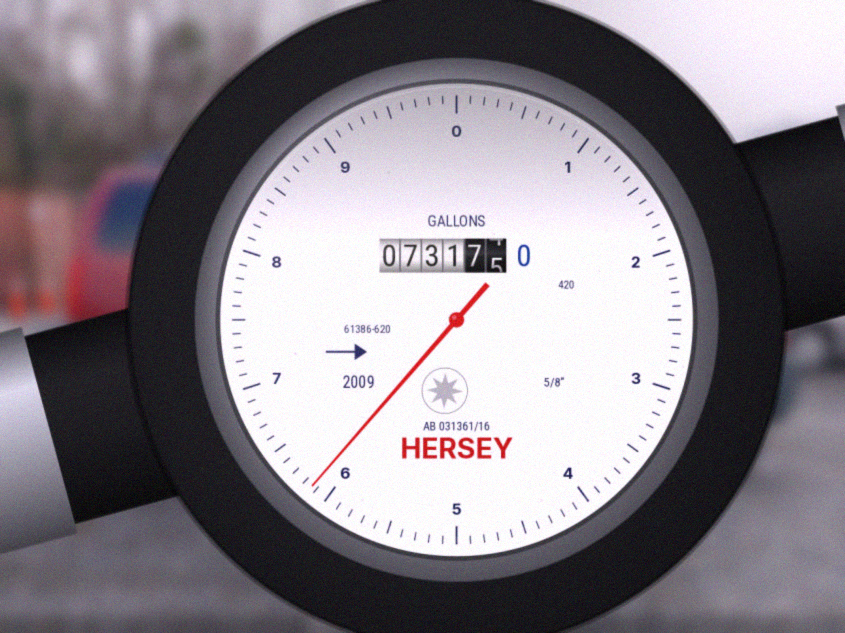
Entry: value=731746.1 unit=gal
